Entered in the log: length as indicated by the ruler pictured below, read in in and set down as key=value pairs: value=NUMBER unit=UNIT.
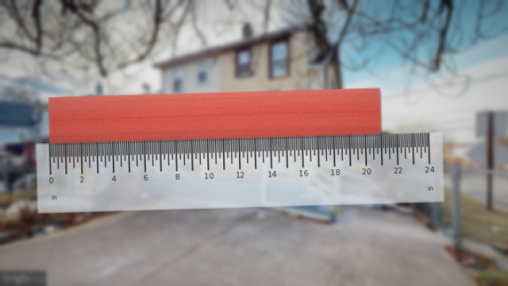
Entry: value=21 unit=in
